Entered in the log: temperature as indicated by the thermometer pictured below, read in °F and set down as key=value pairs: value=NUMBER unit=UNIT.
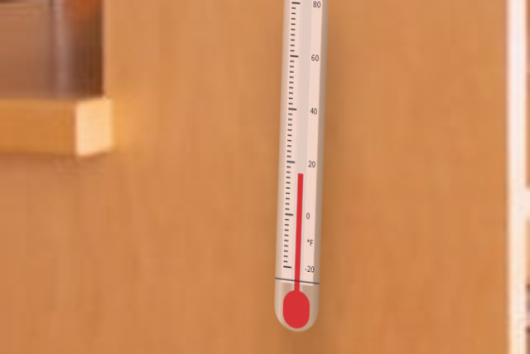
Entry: value=16 unit=°F
